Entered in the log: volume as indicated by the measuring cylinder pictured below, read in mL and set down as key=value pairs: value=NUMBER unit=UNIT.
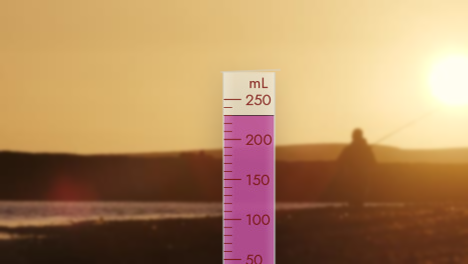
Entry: value=230 unit=mL
